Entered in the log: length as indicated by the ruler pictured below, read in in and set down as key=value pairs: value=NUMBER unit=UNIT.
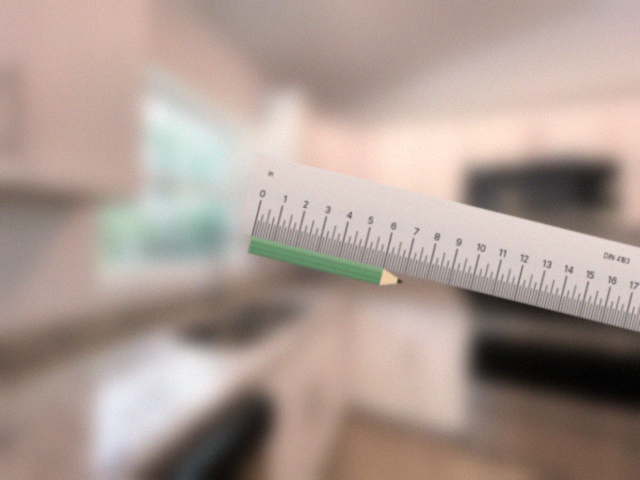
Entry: value=7 unit=in
